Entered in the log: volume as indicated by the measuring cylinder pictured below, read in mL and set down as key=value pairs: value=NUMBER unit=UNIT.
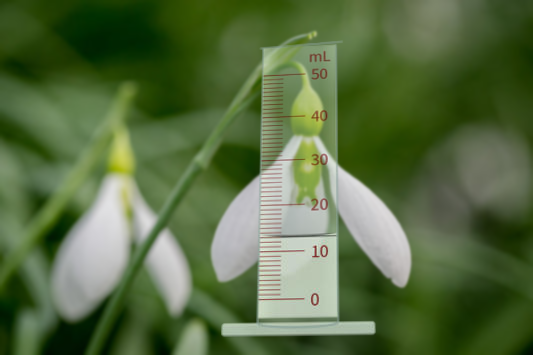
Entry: value=13 unit=mL
